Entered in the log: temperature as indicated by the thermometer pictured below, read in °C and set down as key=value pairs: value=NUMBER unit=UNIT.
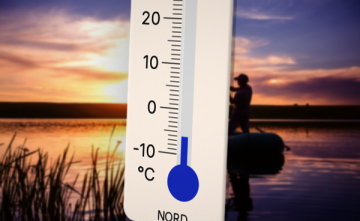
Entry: value=-6 unit=°C
